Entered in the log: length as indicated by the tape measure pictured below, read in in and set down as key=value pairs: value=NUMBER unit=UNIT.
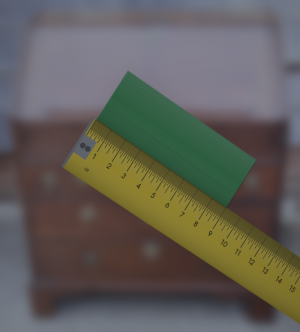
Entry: value=9 unit=in
